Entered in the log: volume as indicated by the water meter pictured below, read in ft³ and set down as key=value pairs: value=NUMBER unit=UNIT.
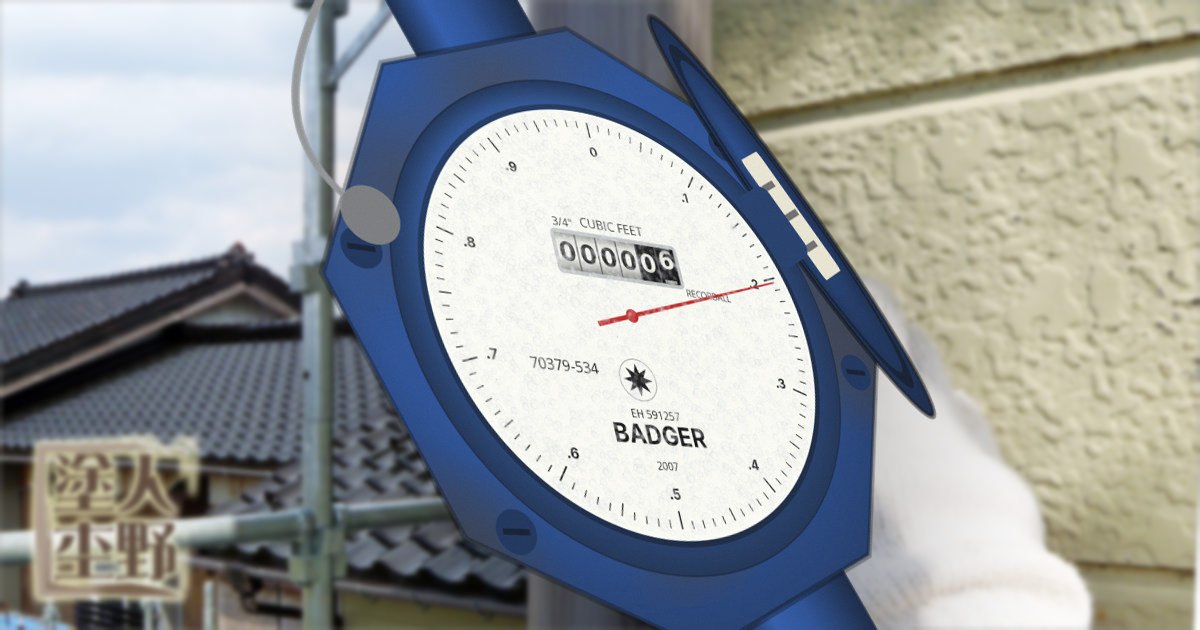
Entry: value=6.20 unit=ft³
